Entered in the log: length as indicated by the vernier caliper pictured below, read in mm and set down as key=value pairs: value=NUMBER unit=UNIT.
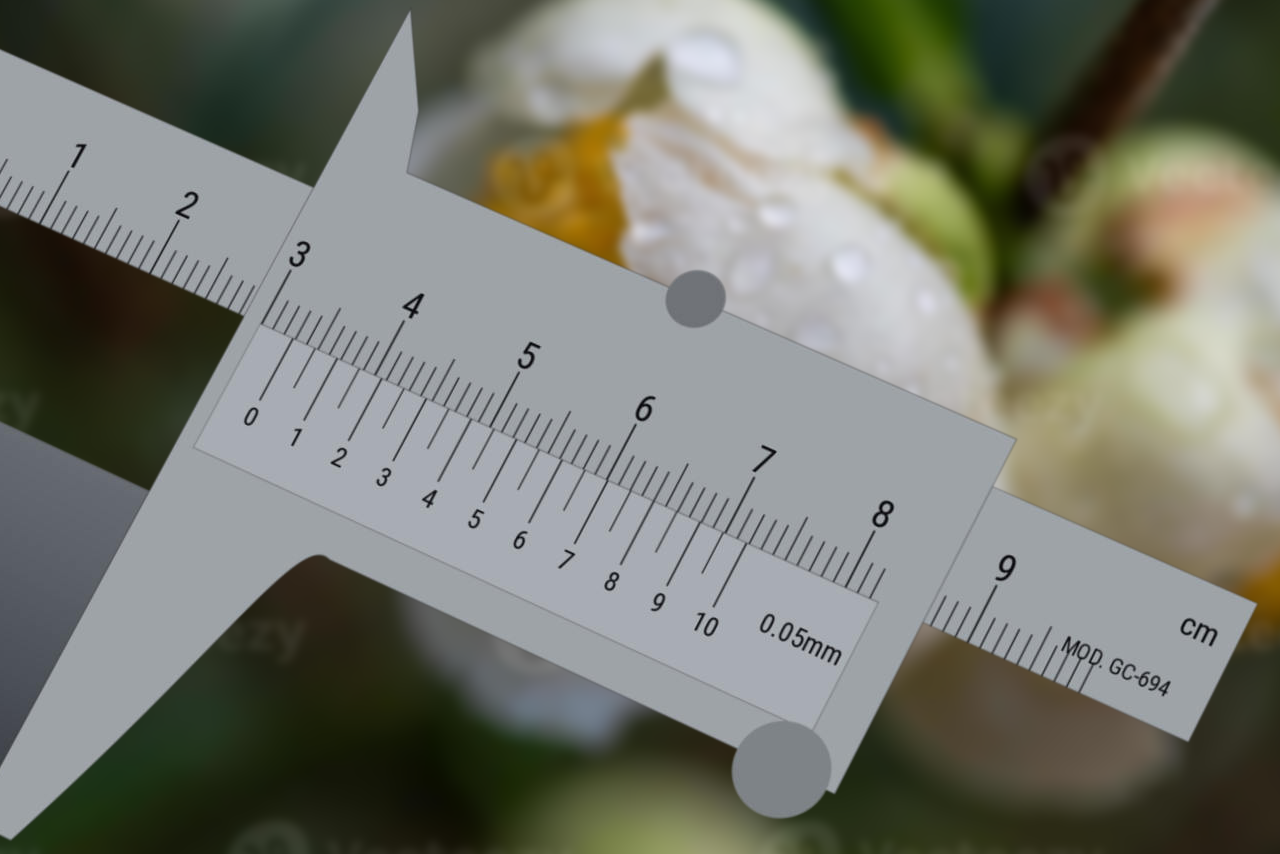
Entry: value=32.8 unit=mm
